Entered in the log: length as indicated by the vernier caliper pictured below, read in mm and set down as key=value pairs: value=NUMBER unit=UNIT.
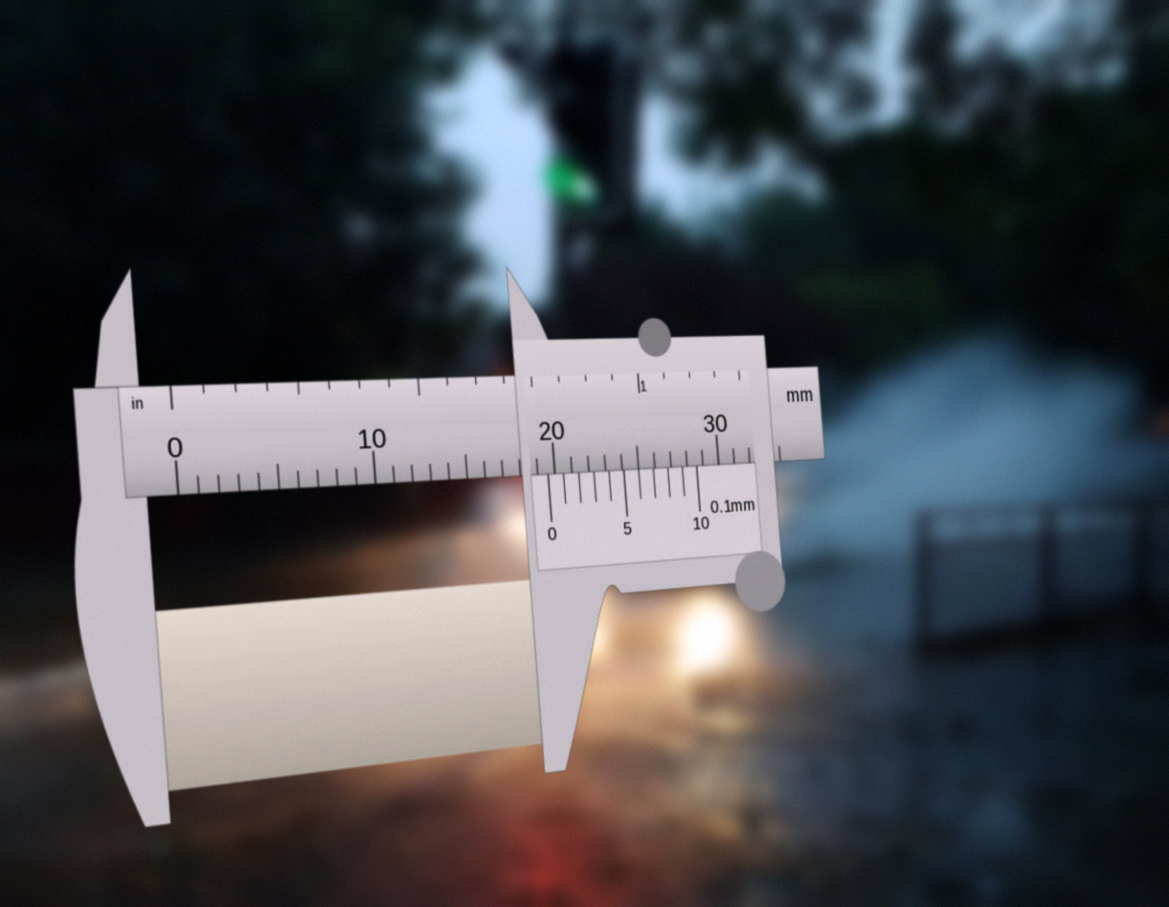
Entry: value=19.6 unit=mm
